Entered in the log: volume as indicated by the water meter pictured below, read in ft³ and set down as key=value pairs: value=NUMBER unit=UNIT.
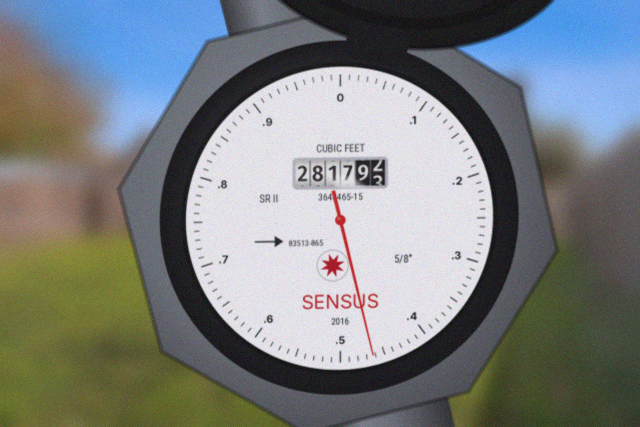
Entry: value=281792.46 unit=ft³
